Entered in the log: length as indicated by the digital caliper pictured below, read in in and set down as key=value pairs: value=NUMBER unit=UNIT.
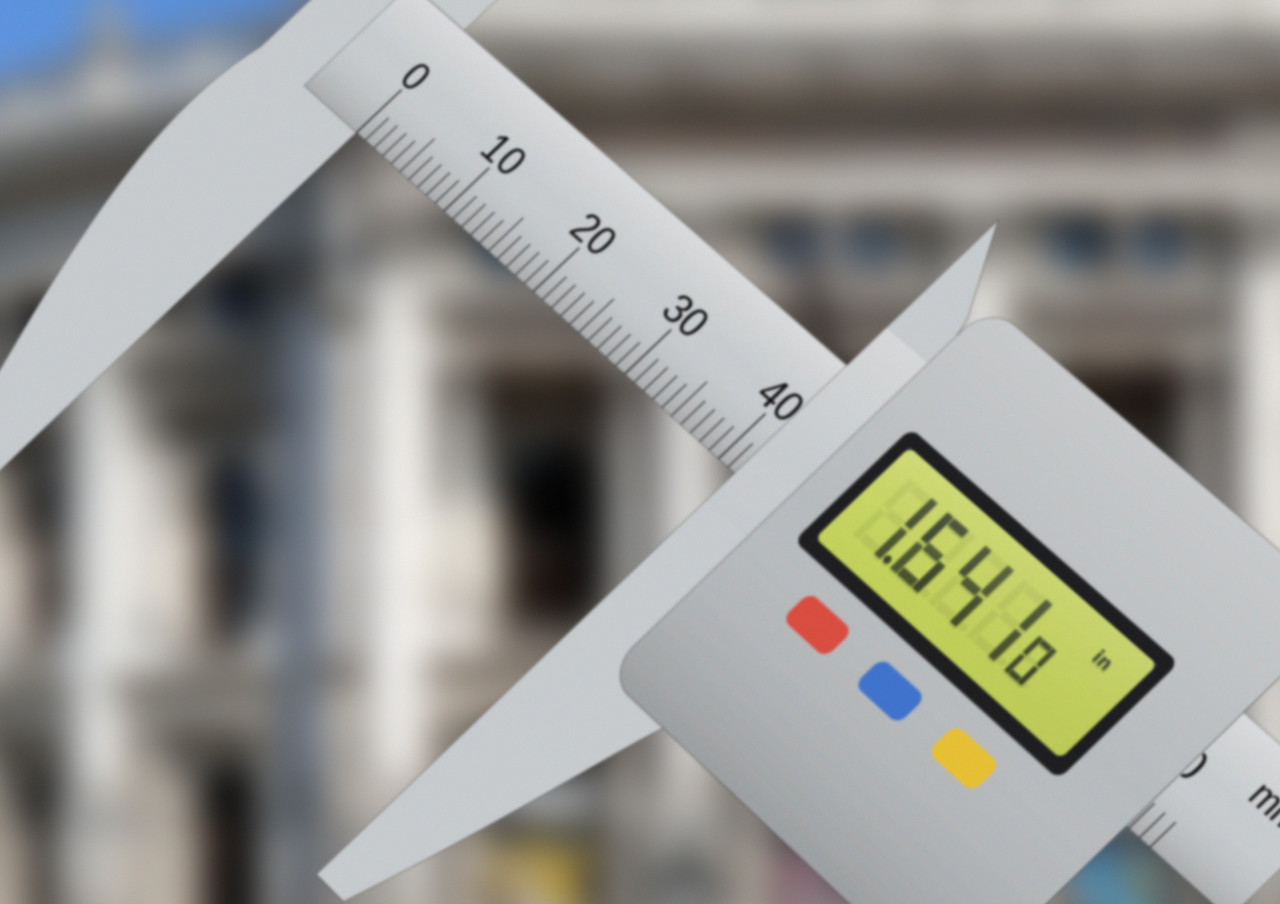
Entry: value=1.6410 unit=in
